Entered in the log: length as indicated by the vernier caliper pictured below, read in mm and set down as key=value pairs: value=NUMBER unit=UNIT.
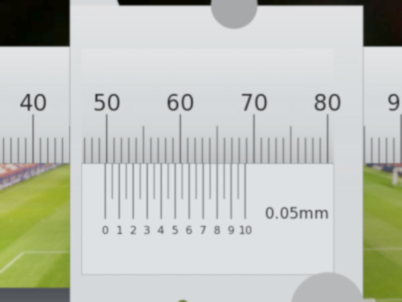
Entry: value=49.8 unit=mm
